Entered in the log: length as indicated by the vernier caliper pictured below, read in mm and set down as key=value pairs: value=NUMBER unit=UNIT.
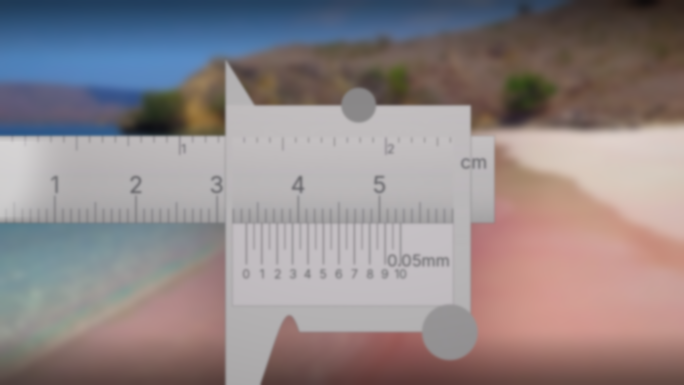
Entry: value=33.6 unit=mm
